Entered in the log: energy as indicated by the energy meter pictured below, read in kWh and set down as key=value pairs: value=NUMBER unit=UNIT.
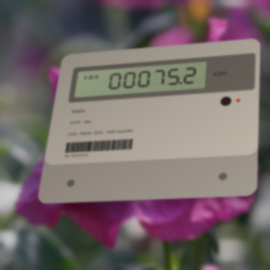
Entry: value=75.2 unit=kWh
